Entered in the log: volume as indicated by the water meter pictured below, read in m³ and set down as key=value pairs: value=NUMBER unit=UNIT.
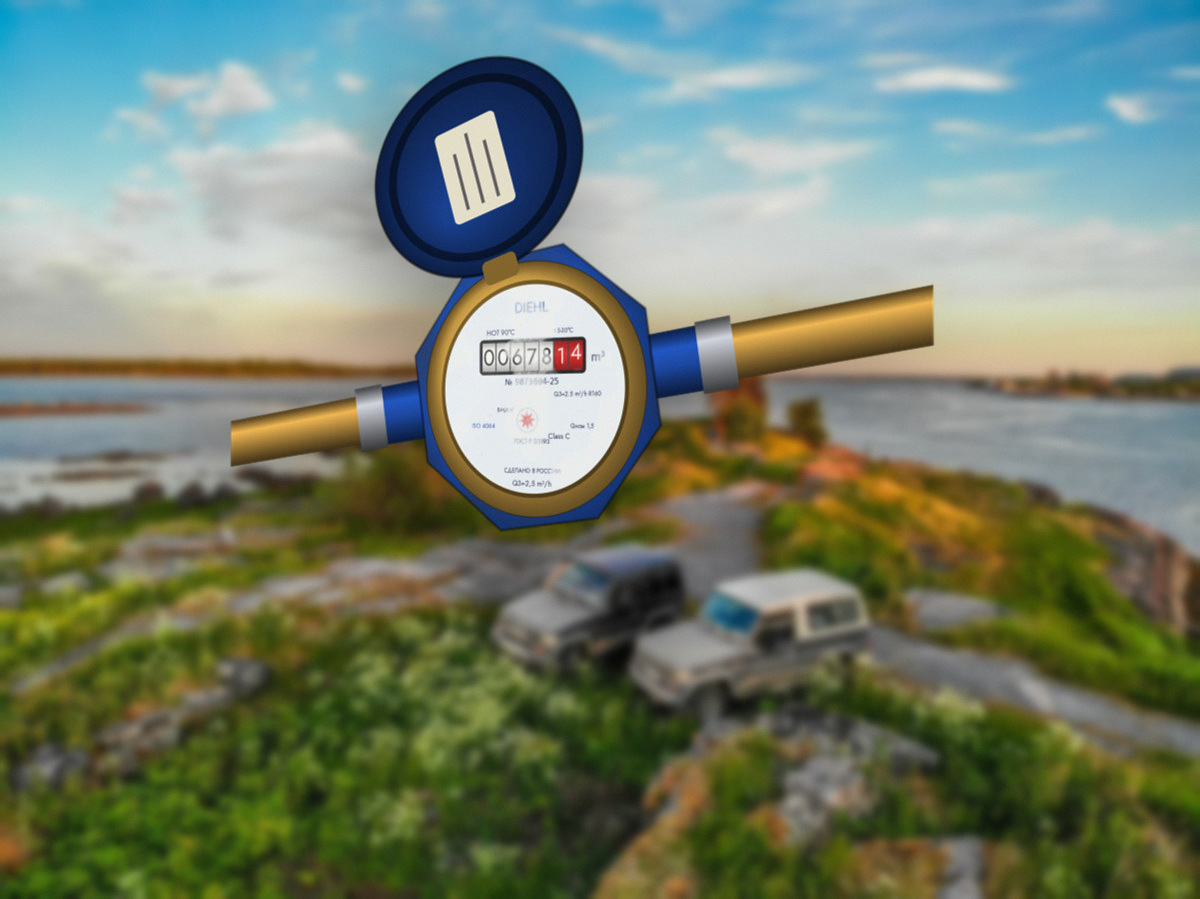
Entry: value=678.14 unit=m³
